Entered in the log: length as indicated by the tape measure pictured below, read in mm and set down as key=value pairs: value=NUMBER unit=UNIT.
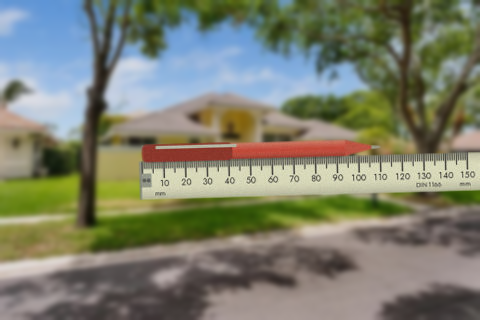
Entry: value=110 unit=mm
